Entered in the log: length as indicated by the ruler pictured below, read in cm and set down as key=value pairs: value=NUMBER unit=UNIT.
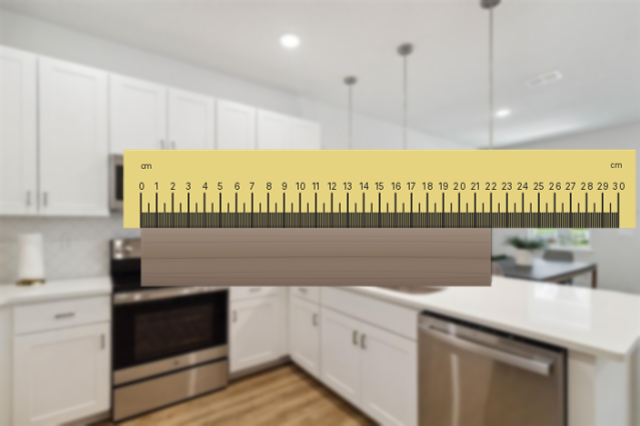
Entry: value=22 unit=cm
